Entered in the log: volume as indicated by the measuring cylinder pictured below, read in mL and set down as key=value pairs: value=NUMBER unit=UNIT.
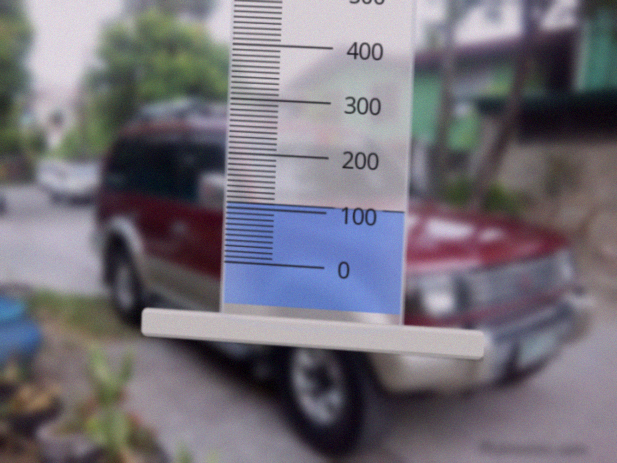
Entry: value=110 unit=mL
